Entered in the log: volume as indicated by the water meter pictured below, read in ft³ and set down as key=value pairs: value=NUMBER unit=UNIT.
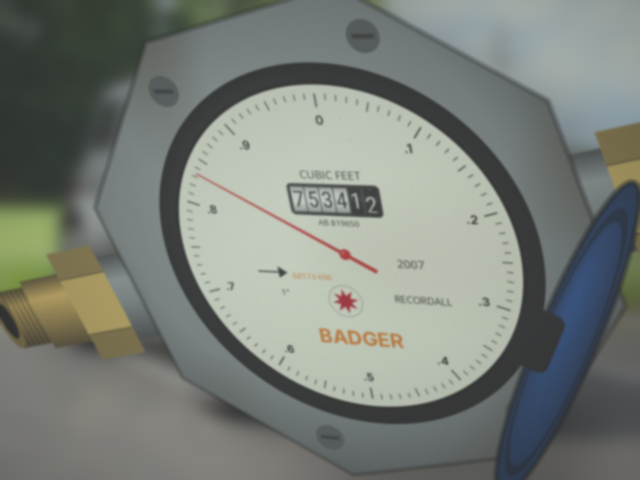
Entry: value=753411.83 unit=ft³
